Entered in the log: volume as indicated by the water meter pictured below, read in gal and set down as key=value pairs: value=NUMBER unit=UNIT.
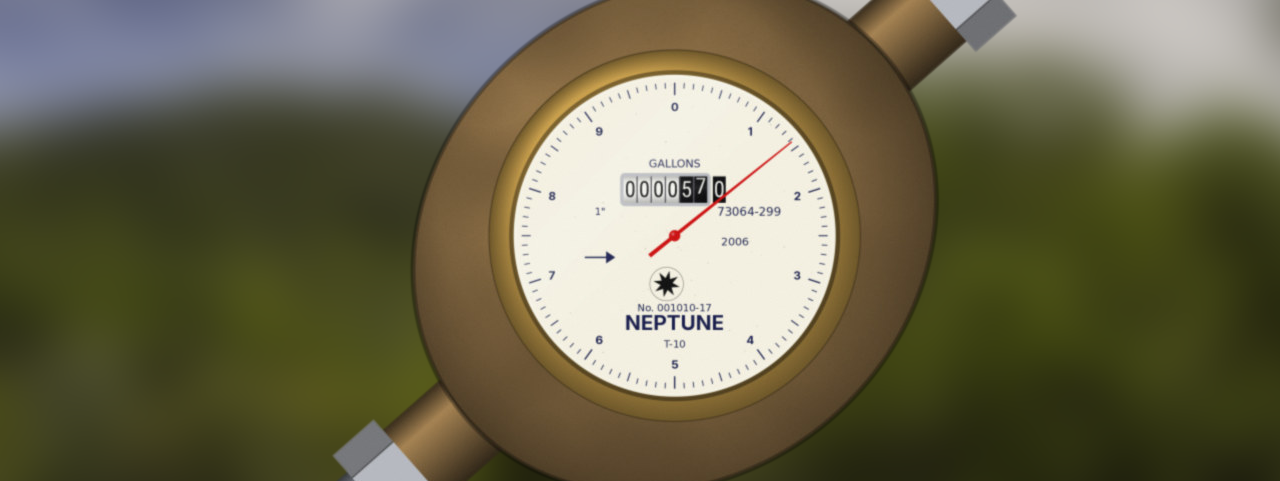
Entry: value=571.4 unit=gal
